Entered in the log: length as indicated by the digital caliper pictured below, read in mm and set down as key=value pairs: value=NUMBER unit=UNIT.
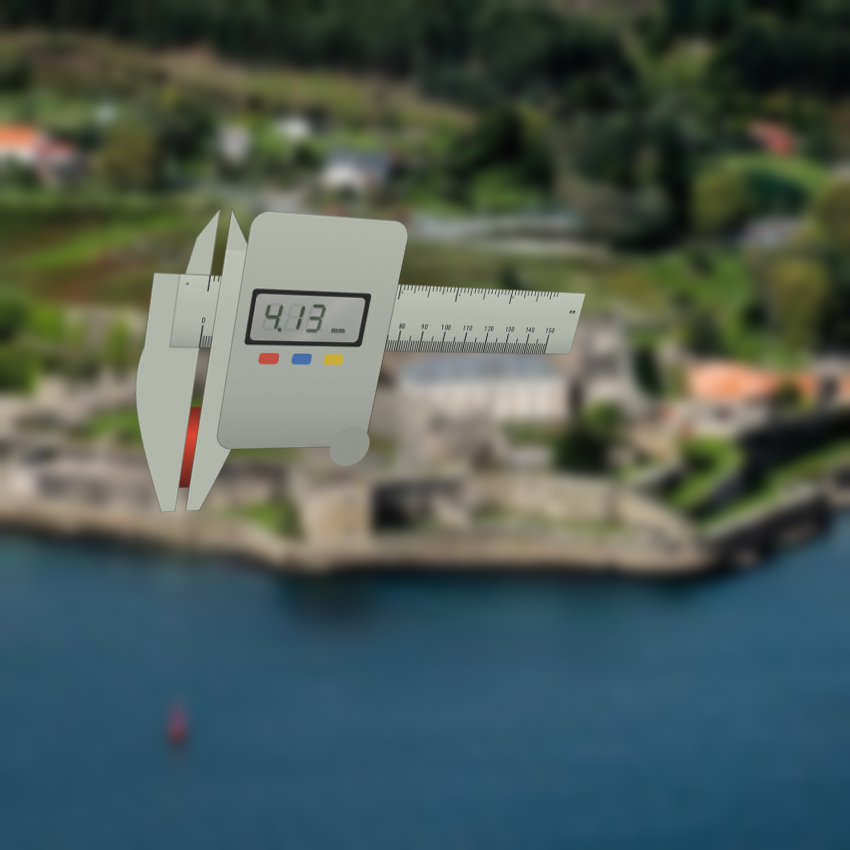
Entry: value=4.13 unit=mm
